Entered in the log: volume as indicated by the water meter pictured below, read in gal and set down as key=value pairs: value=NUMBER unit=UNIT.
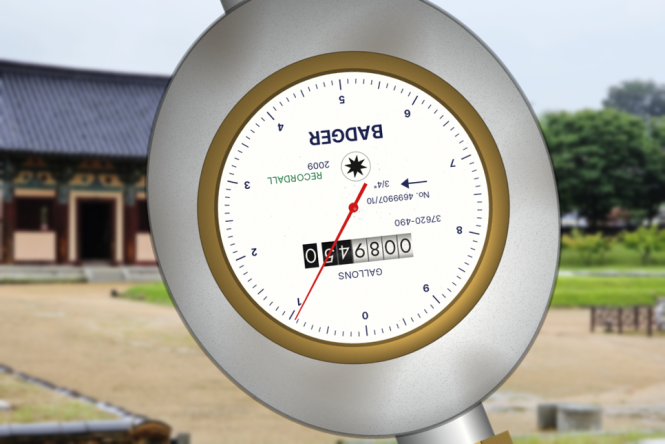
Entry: value=89450.9 unit=gal
